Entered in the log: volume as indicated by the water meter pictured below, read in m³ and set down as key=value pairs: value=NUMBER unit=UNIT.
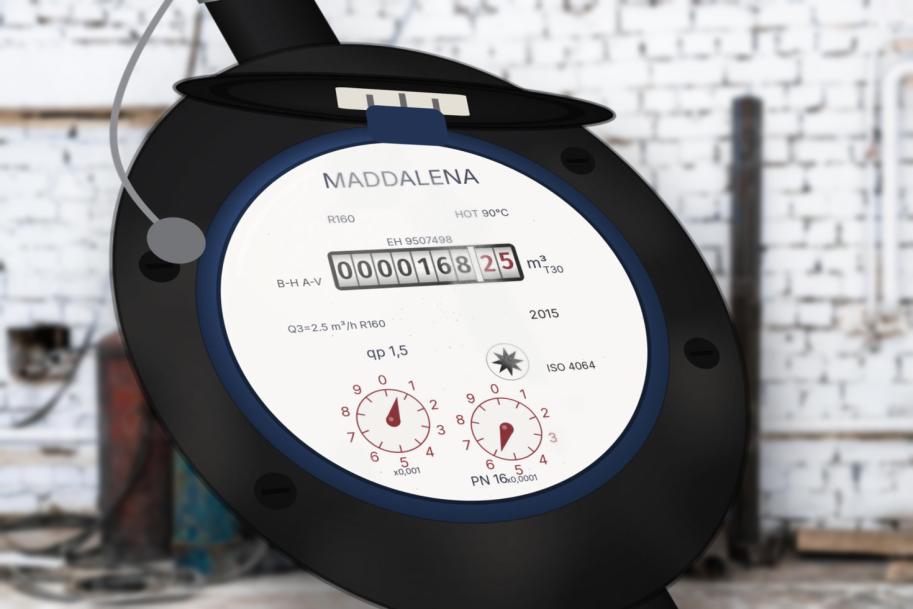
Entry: value=168.2505 unit=m³
